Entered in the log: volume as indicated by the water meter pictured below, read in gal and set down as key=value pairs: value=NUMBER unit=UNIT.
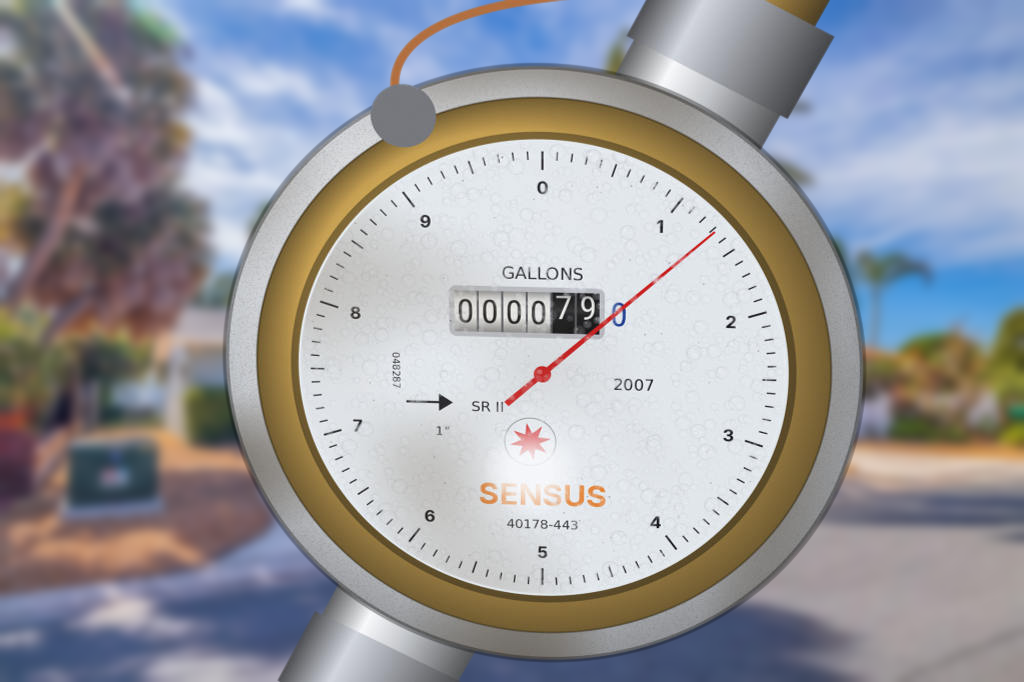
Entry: value=791.3 unit=gal
